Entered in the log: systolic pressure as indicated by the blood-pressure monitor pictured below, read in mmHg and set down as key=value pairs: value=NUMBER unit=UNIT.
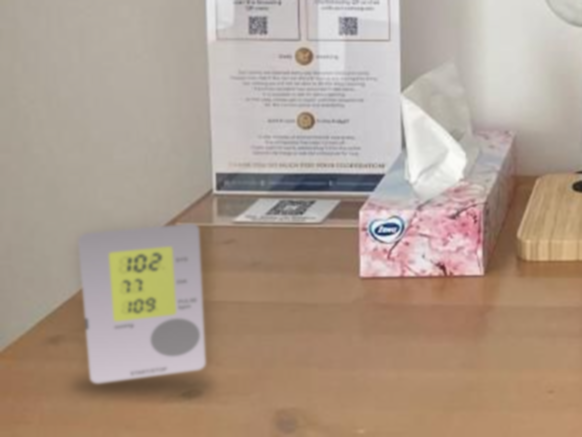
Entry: value=102 unit=mmHg
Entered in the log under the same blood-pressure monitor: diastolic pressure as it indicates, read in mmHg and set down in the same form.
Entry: value=77 unit=mmHg
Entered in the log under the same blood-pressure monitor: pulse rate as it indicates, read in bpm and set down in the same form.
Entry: value=109 unit=bpm
